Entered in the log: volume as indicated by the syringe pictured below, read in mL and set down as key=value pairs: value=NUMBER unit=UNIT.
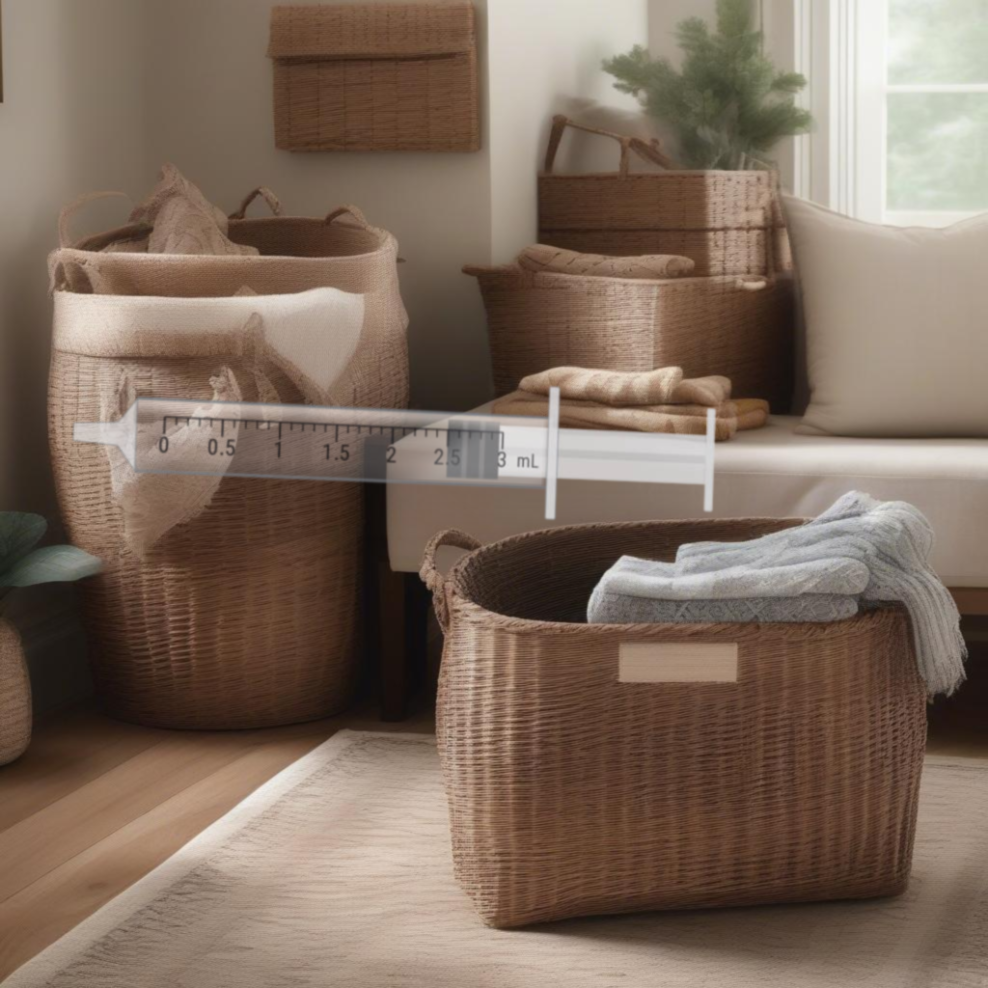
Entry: value=2.5 unit=mL
